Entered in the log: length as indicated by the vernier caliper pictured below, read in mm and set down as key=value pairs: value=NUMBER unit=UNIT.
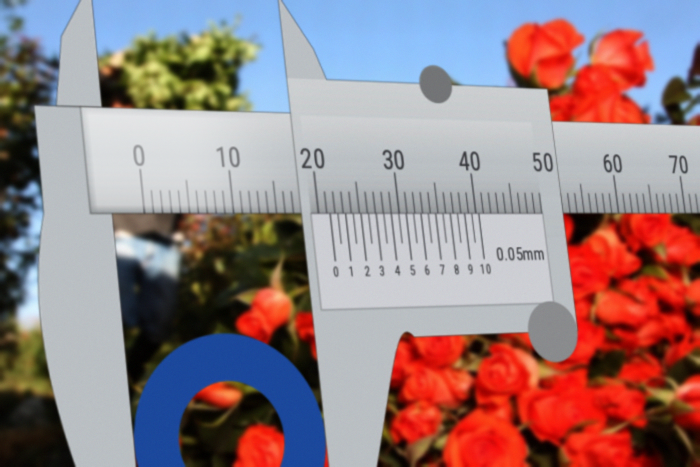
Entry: value=21.4 unit=mm
